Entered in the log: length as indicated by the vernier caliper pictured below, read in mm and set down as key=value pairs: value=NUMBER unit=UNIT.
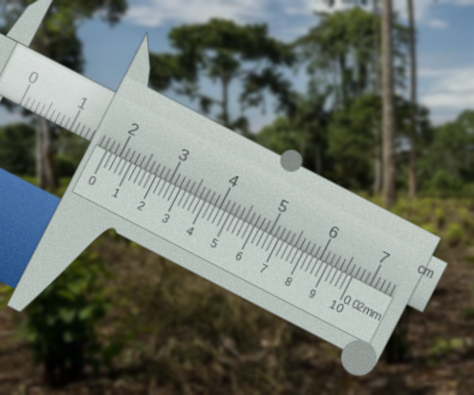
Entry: value=17.5 unit=mm
